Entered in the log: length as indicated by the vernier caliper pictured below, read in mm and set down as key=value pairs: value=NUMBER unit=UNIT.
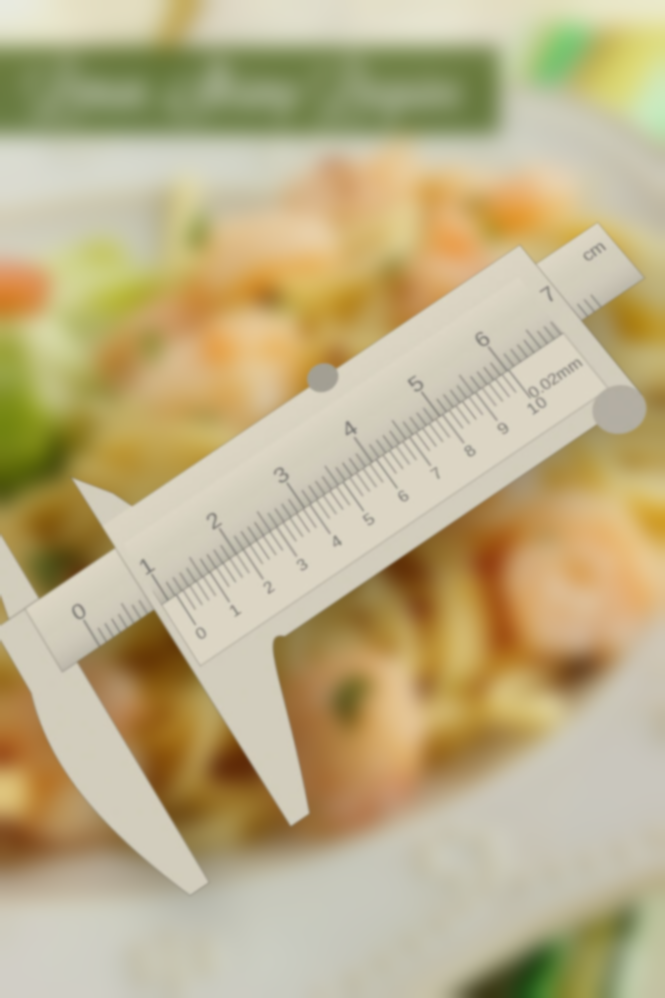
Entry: value=11.2 unit=mm
